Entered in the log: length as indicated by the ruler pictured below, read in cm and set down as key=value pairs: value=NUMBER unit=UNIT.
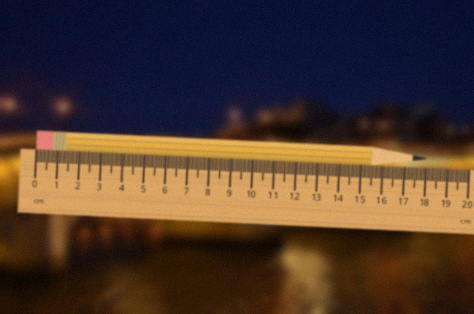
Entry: value=18 unit=cm
